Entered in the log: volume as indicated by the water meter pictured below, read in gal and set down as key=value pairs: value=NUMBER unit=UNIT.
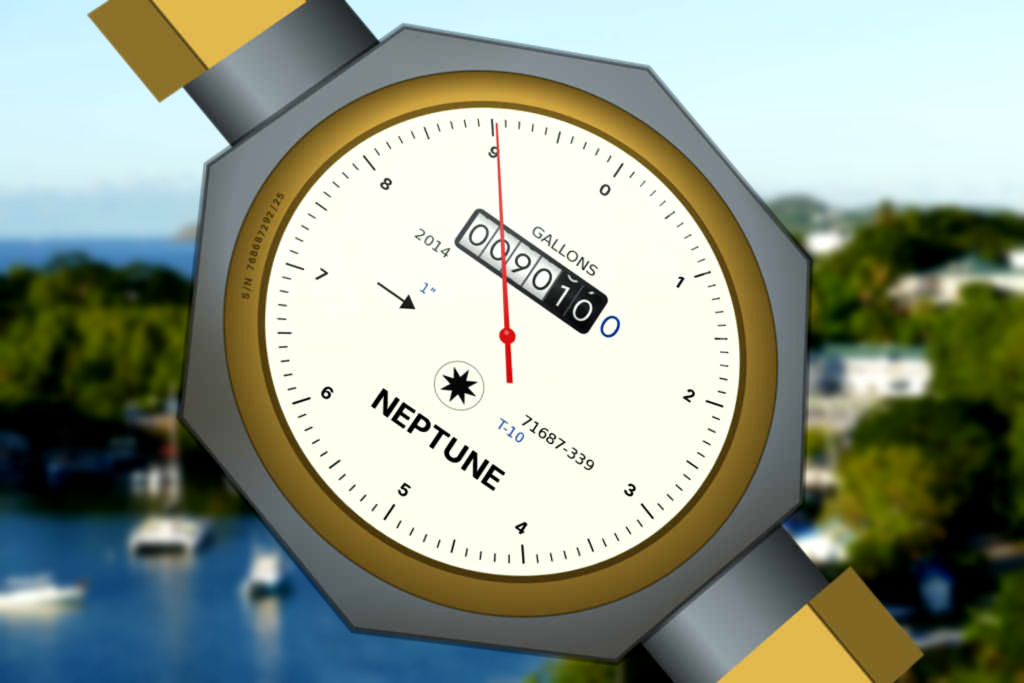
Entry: value=90099.0 unit=gal
